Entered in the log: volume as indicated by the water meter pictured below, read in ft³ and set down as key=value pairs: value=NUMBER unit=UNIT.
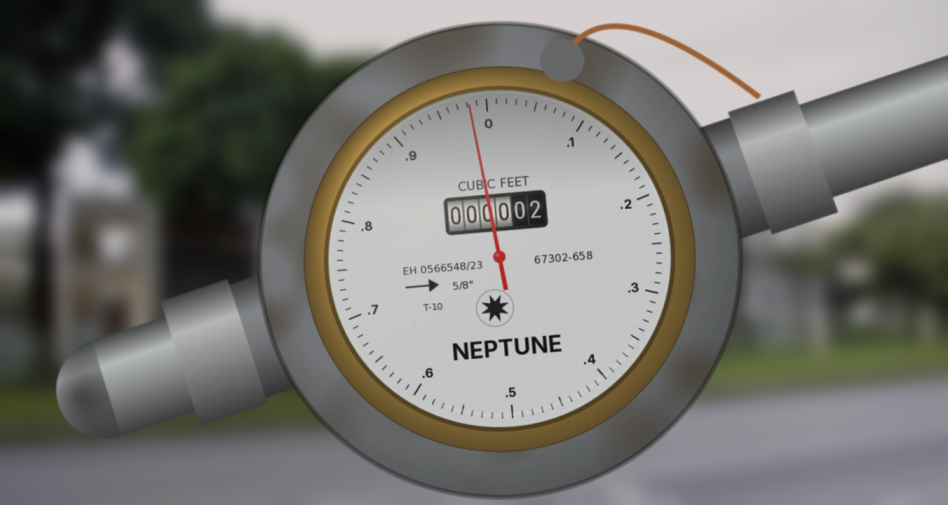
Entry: value=1.98 unit=ft³
